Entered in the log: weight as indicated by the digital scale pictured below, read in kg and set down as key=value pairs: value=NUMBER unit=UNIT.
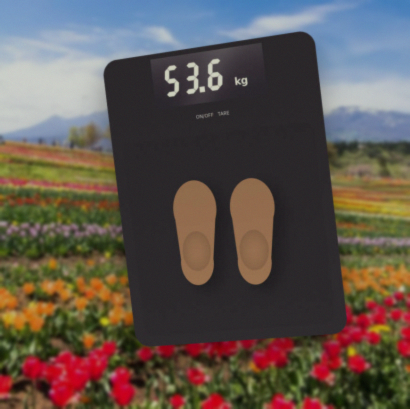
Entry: value=53.6 unit=kg
